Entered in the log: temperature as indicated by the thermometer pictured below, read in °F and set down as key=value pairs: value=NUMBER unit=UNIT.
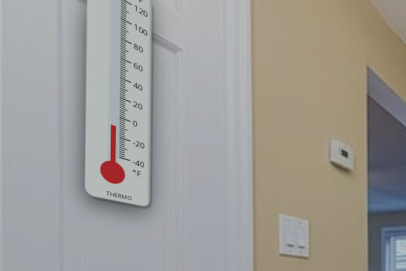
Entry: value=-10 unit=°F
